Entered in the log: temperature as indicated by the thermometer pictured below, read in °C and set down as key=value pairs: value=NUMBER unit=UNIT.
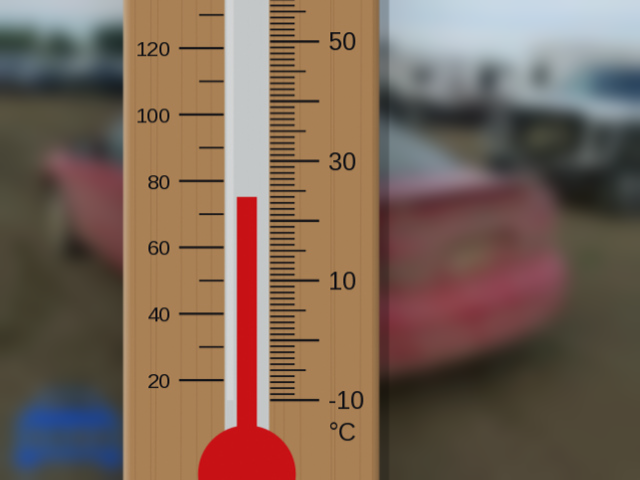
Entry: value=24 unit=°C
